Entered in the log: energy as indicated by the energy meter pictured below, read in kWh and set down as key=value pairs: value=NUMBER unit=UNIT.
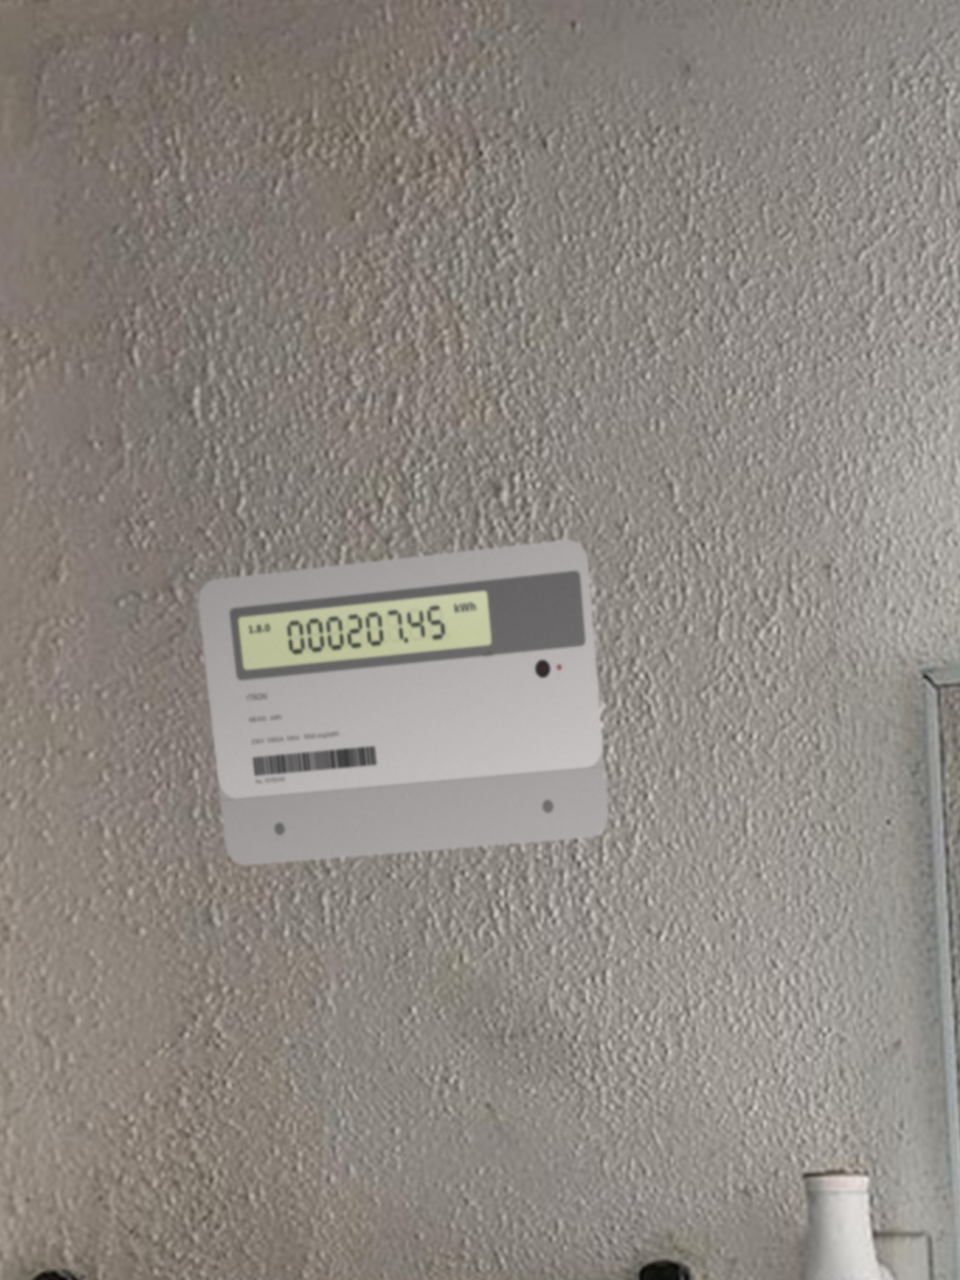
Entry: value=207.45 unit=kWh
